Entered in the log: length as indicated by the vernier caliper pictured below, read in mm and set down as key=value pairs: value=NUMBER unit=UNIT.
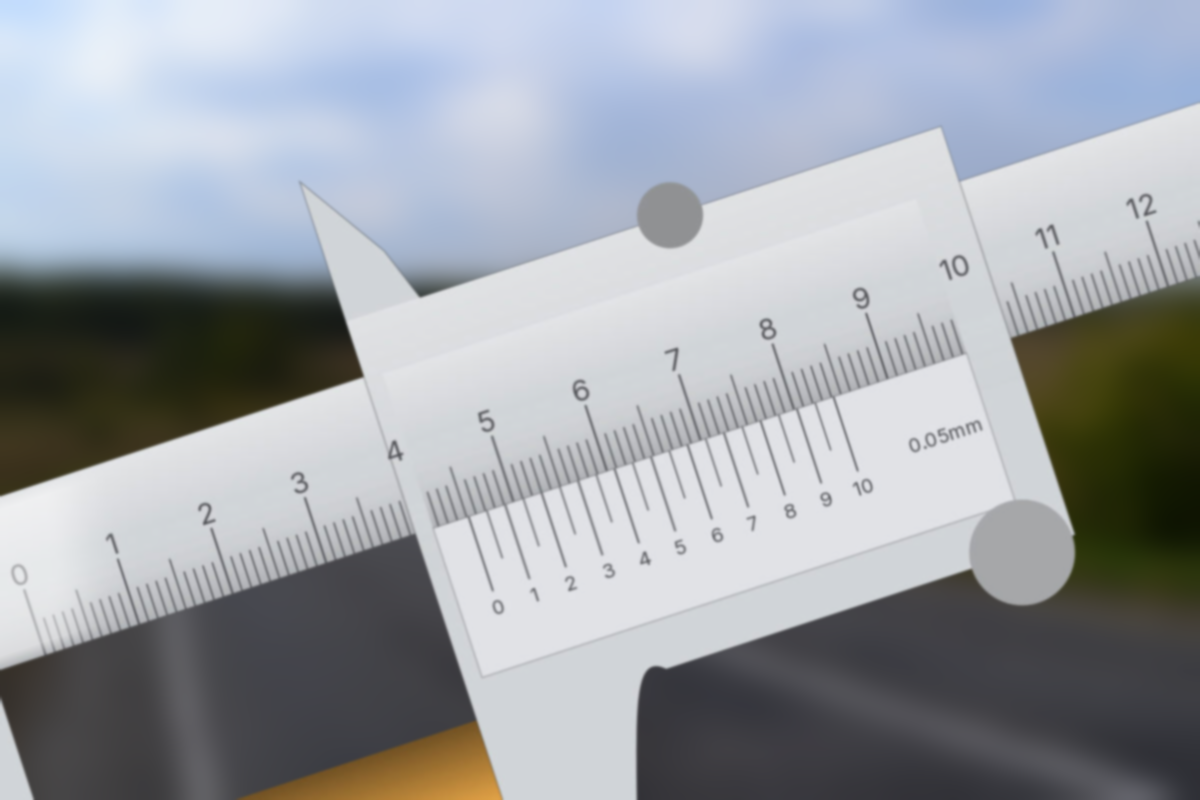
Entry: value=45.2 unit=mm
